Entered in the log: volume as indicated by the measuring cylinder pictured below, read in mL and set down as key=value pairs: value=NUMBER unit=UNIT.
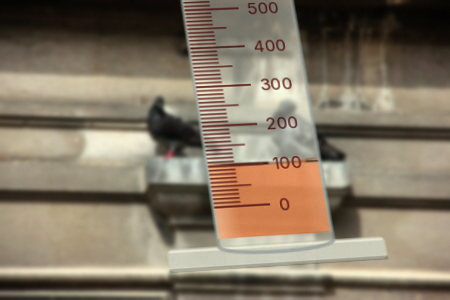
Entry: value=100 unit=mL
